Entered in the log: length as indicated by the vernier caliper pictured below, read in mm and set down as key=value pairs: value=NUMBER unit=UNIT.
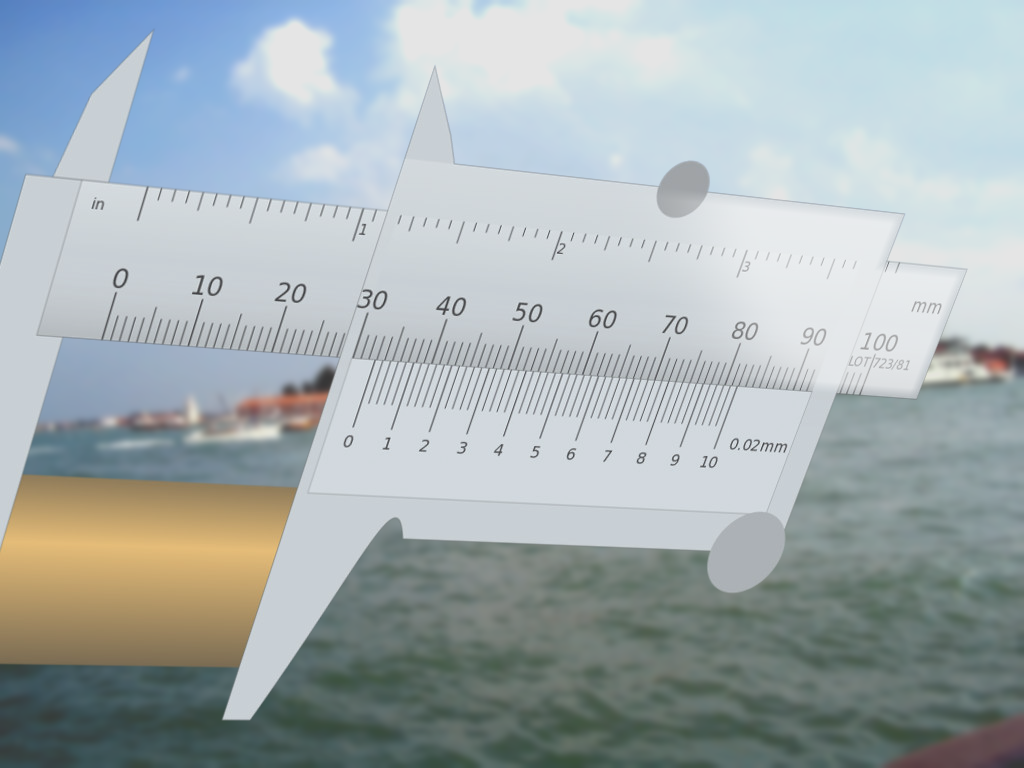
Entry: value=32.8 unit=mm
